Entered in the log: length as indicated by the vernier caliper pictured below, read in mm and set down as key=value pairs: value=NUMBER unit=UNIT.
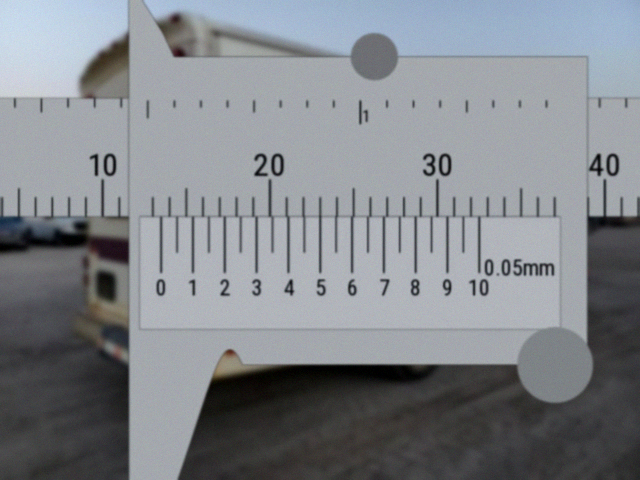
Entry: value=13.5 unit=mm
